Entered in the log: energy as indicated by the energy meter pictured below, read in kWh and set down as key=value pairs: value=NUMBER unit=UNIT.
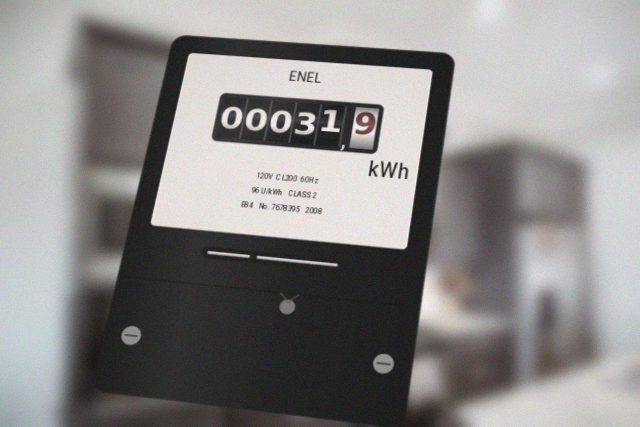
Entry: value=31.9 unit=kWh
